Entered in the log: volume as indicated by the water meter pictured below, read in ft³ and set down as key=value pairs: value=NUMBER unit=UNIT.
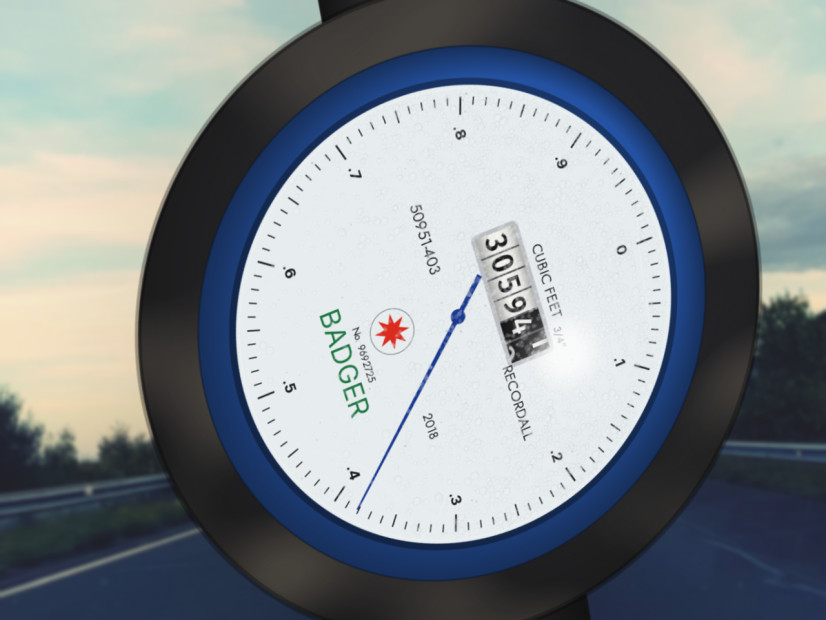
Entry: value=305941.38 unit=ft³
